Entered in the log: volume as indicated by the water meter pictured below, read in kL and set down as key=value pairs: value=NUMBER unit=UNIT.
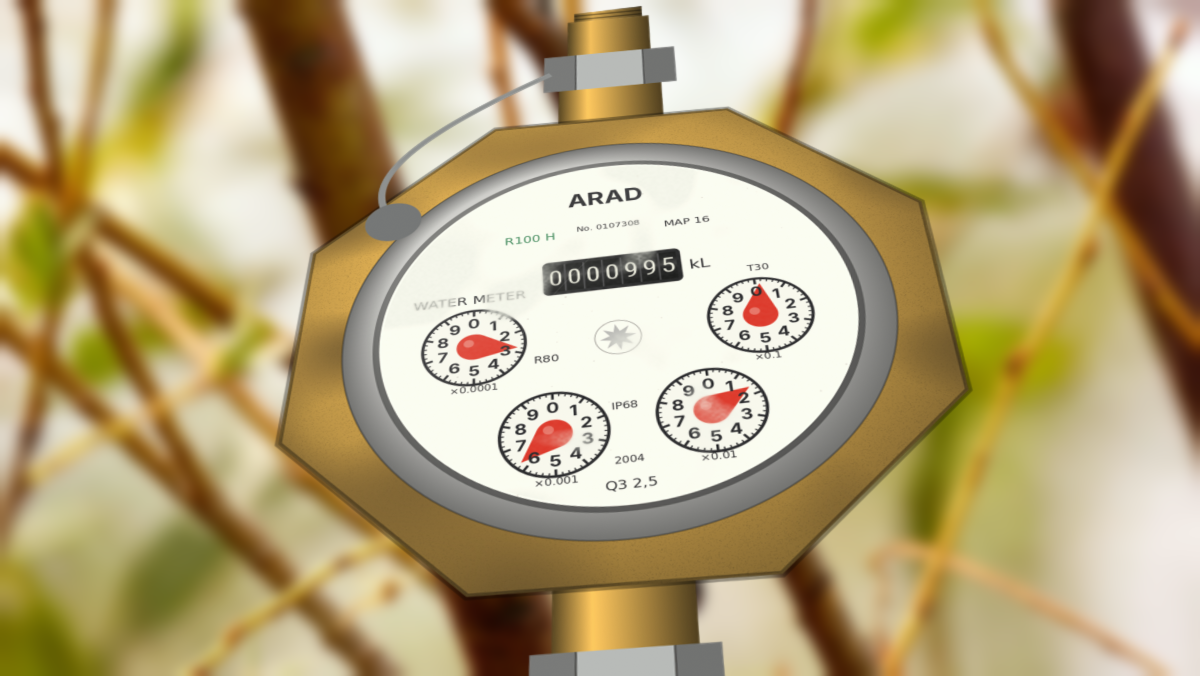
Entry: value=995.0162 unit=kL
